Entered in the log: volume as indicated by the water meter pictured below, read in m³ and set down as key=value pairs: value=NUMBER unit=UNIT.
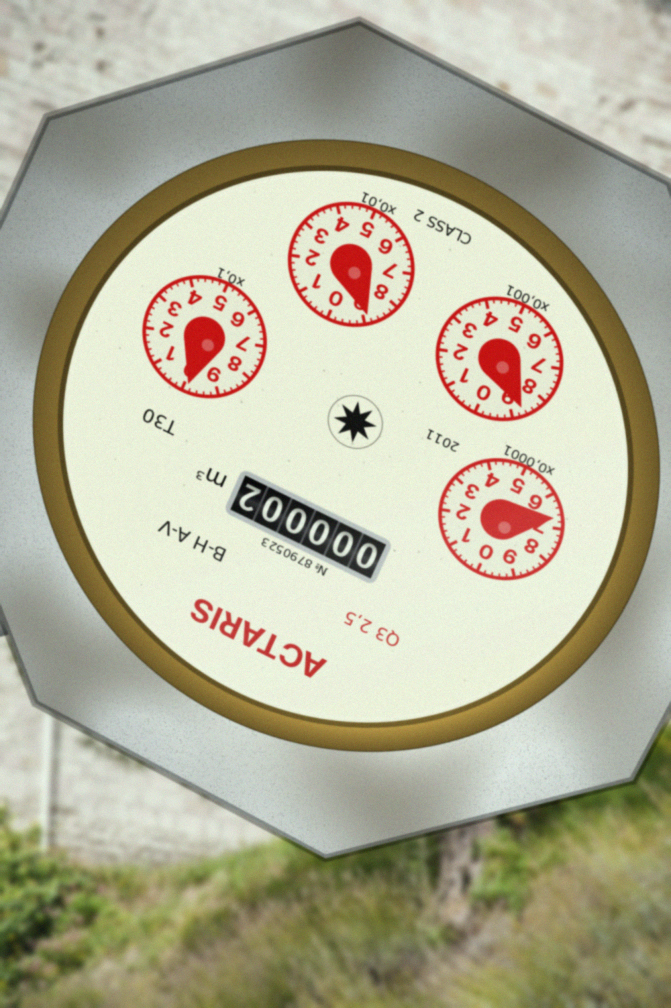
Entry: value=1.9886 unit=m³
